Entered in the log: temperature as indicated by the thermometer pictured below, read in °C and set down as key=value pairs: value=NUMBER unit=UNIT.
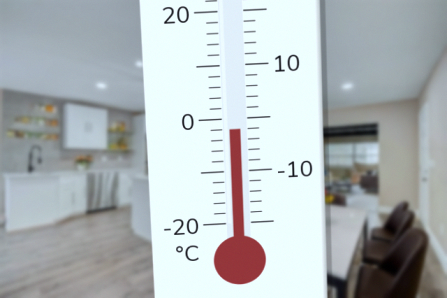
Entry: value=-2 unit=°C
